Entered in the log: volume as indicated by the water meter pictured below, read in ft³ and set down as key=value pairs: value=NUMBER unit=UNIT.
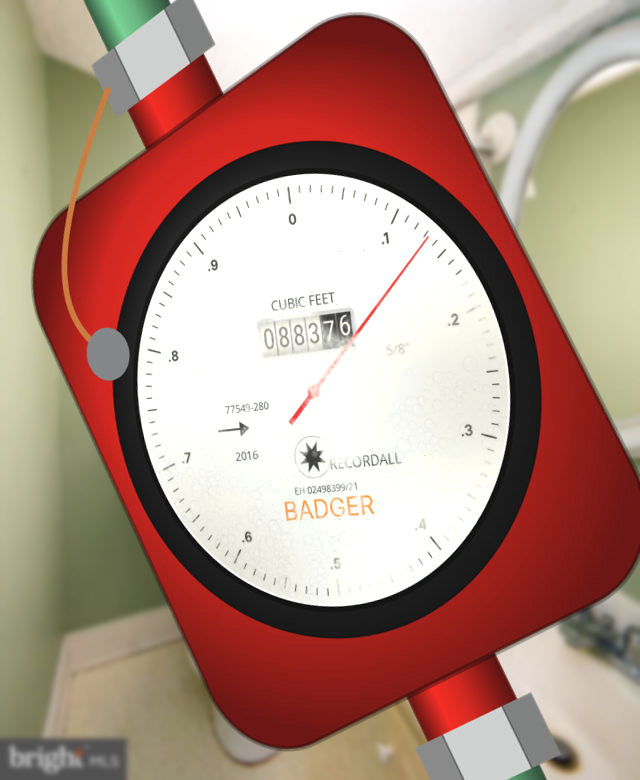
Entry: value=88376.13 unit=ft³
